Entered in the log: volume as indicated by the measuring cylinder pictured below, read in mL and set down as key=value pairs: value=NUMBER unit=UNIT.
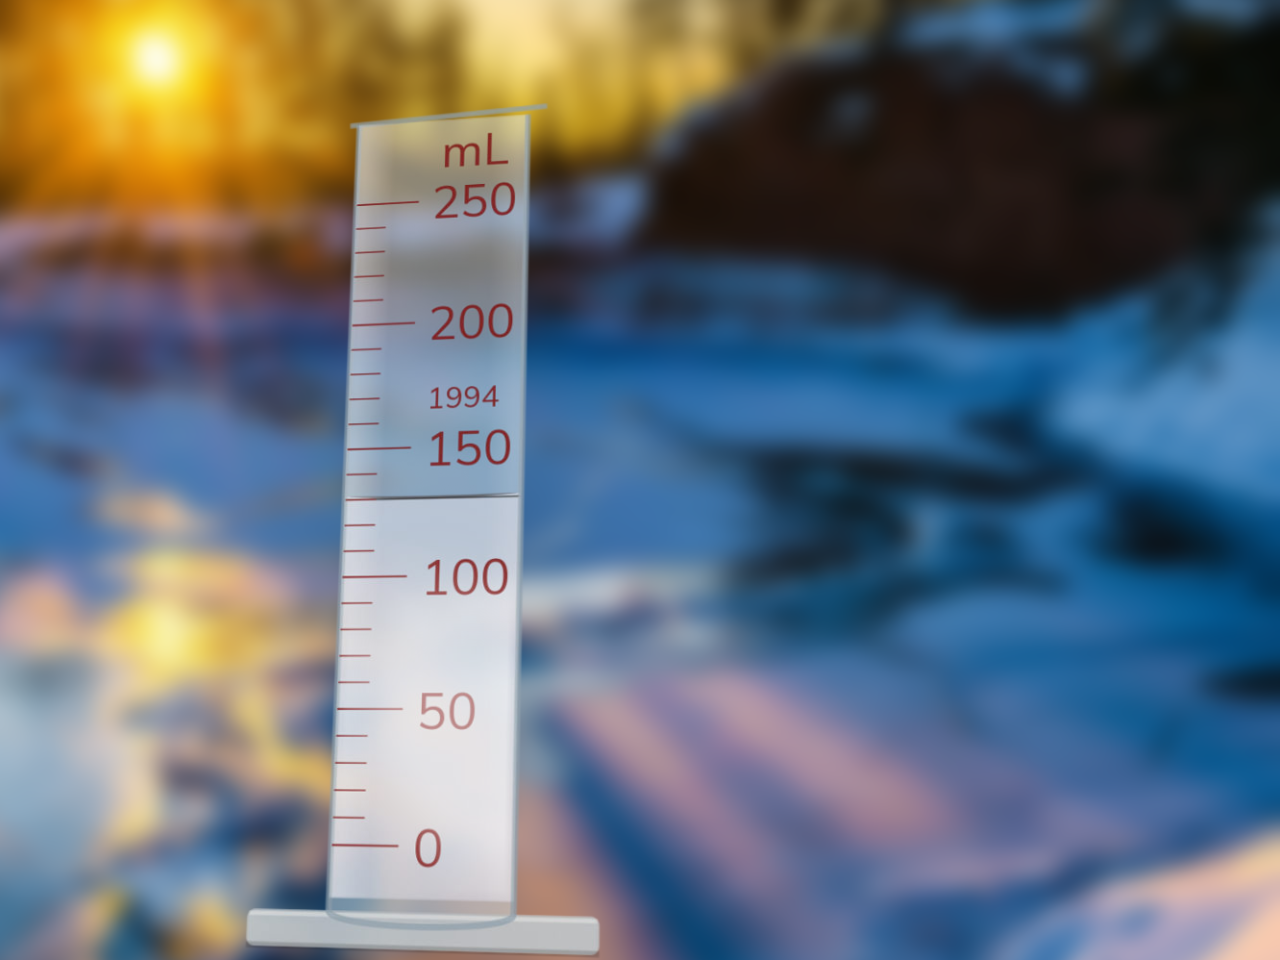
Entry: value=130 unit=mL
